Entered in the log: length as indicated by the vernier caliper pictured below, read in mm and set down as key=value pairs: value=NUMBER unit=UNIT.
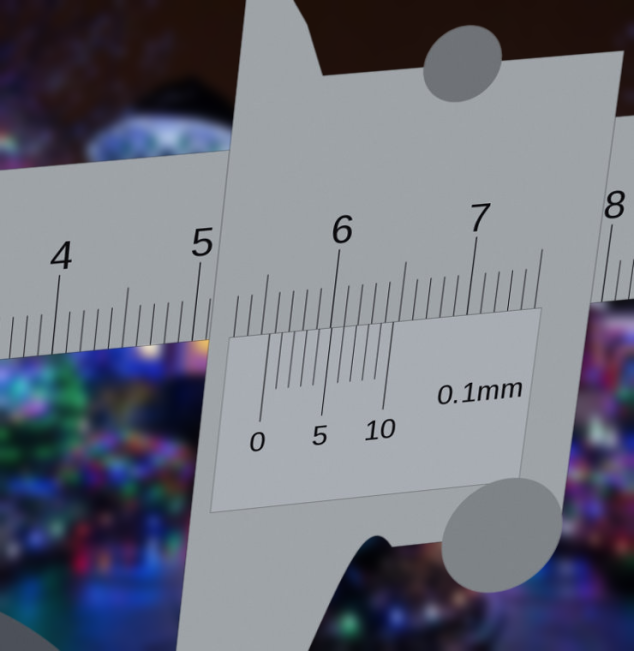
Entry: value=55.6 unit=mm
